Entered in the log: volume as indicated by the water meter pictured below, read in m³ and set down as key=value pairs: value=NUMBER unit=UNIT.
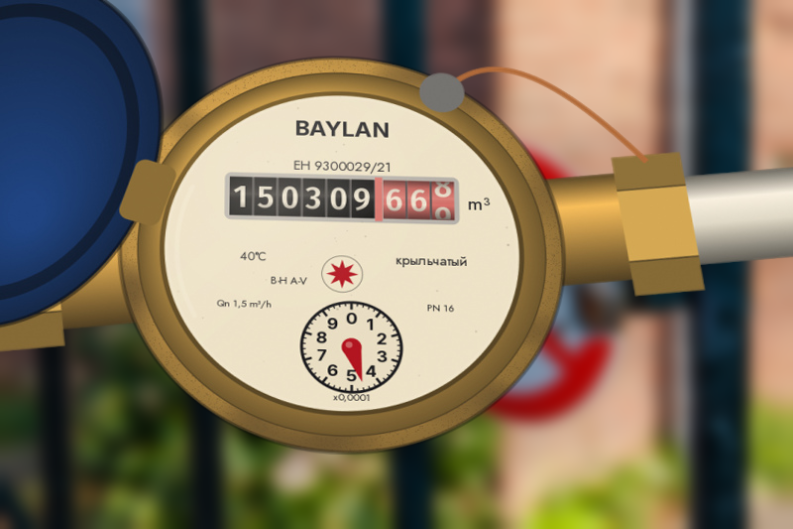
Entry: value=150309.6684 unit=m³
